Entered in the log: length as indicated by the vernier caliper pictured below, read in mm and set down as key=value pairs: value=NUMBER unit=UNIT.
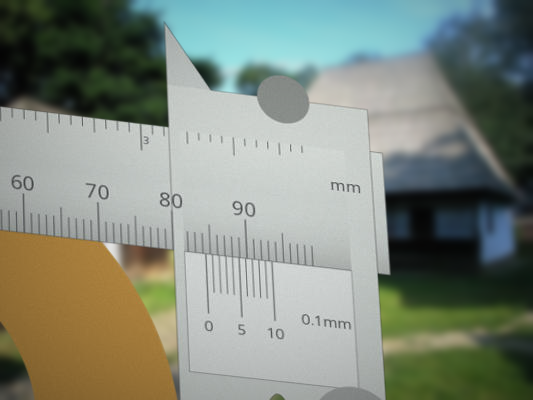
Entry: value=84.4 unit=mm
